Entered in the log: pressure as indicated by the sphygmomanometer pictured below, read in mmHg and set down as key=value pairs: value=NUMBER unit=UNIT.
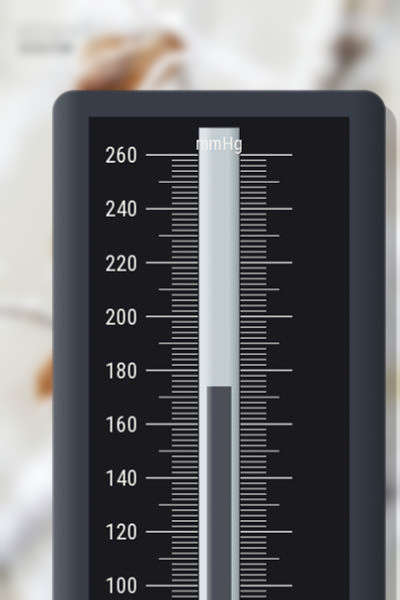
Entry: value=174 unit=mmHg
